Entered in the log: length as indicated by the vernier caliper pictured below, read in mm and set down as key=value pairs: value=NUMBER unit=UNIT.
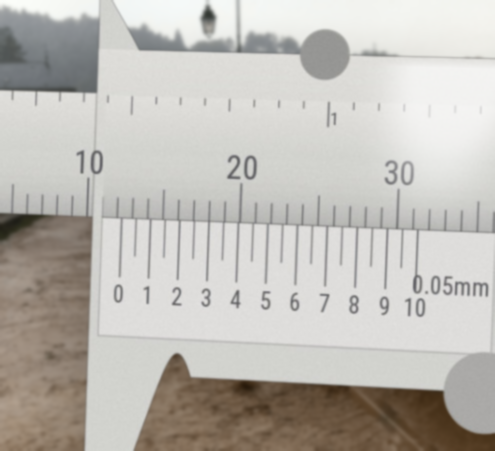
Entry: value=12.3 unit=mm
